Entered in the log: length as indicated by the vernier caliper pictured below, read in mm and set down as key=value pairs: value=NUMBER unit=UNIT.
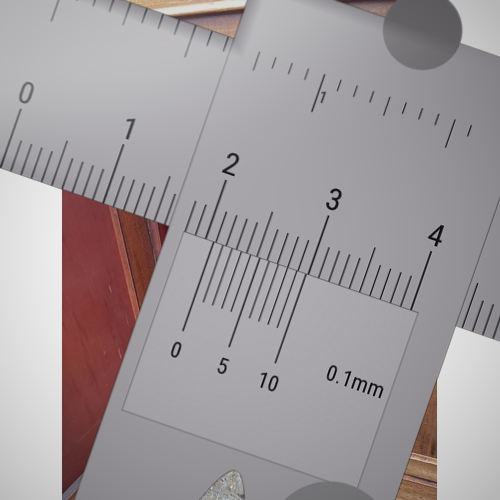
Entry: value=20.8 unit=mm
